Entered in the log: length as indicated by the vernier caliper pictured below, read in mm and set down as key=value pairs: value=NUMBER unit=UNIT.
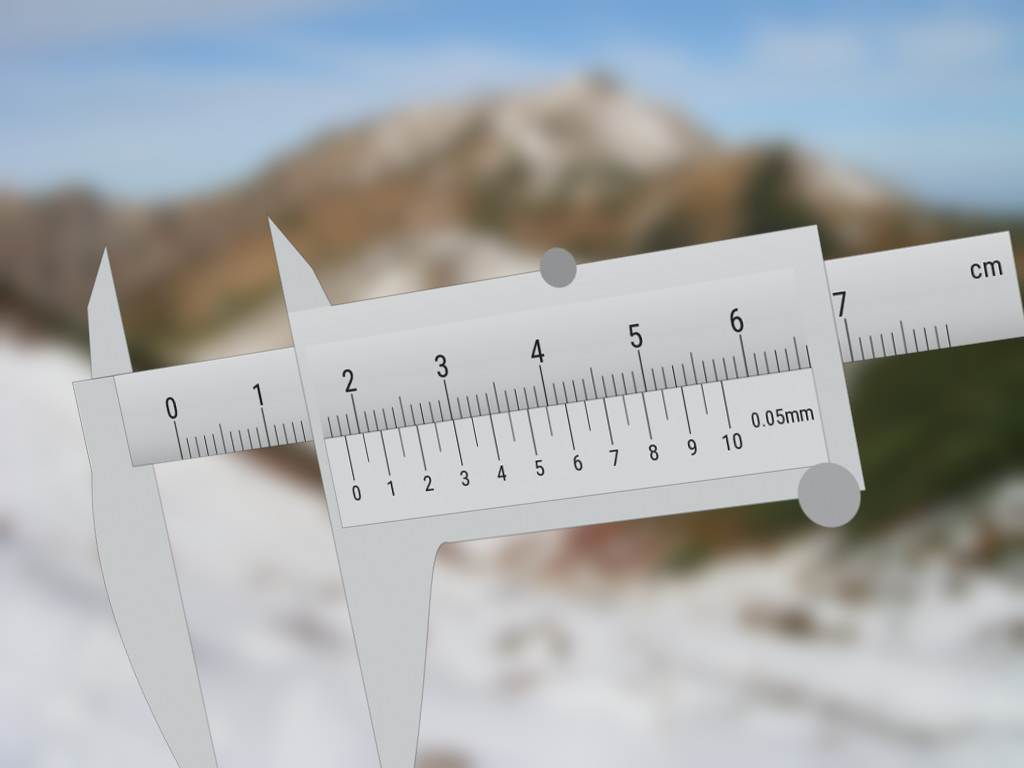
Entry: value=18.4 unit=mm
